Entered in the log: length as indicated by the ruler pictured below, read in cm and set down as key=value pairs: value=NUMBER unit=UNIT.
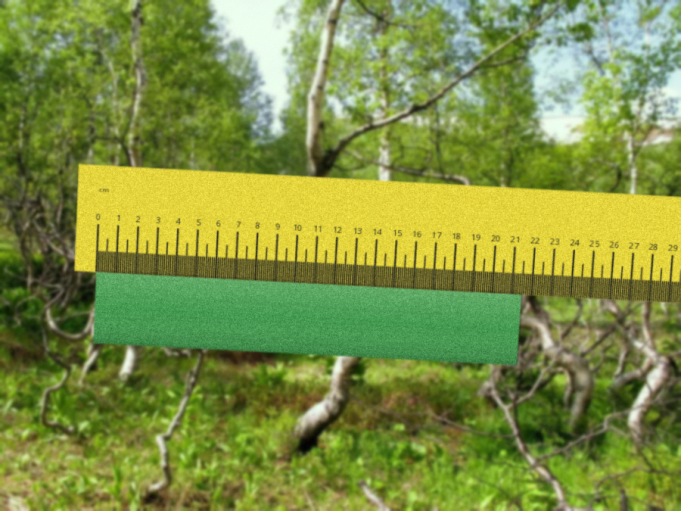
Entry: value=21.5 unit=cm
